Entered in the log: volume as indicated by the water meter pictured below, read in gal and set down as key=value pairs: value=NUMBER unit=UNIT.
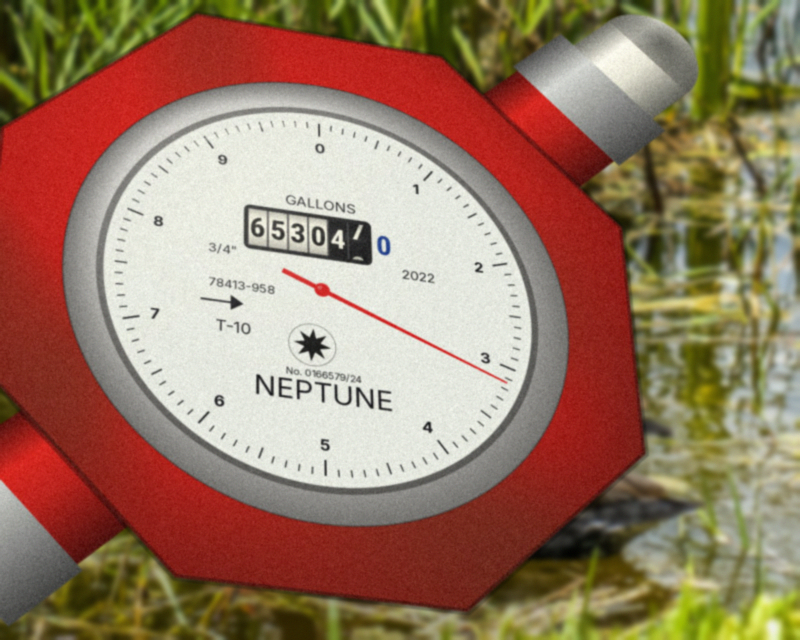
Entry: value=6530473.1 unit=gal
